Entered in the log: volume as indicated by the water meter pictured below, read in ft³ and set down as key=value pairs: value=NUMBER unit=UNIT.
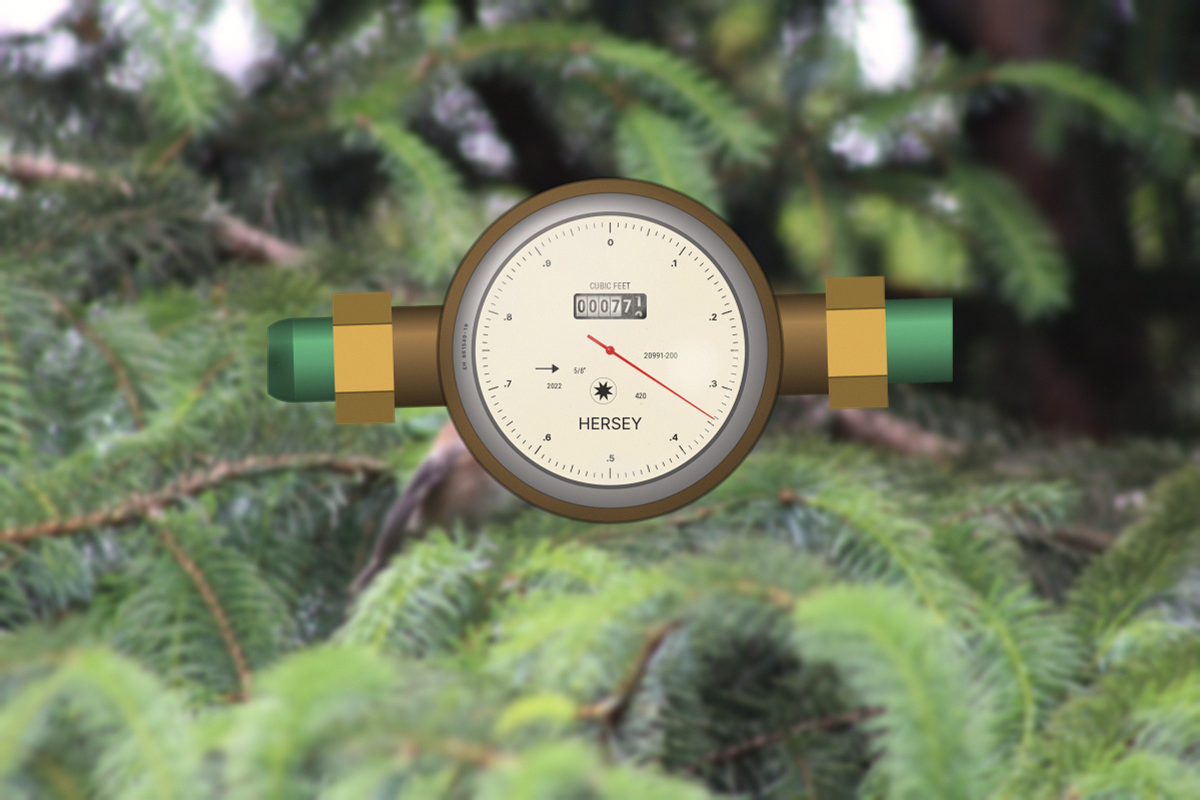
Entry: value=771.34 unit=ft³
